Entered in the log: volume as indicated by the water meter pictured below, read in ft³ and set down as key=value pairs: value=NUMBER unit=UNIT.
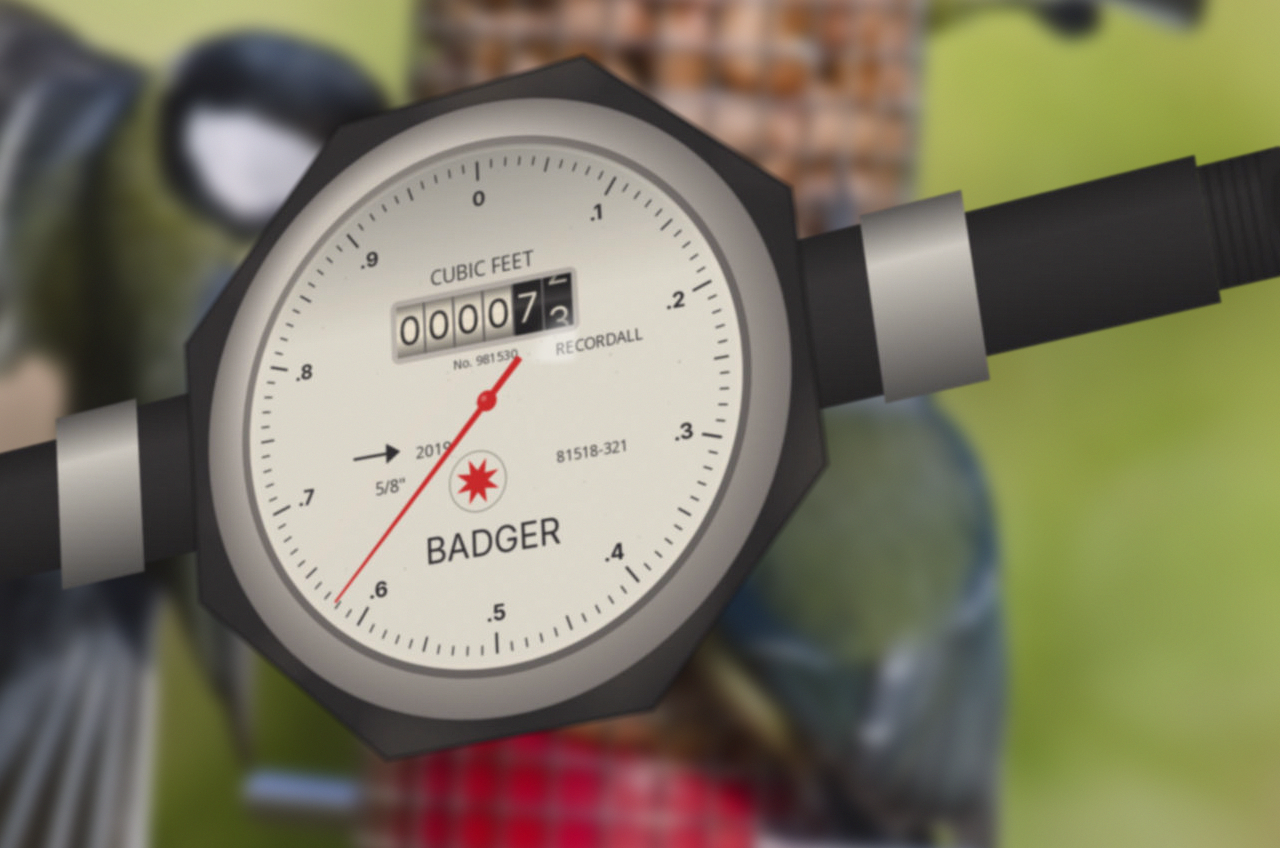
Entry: value=72.62 unit=ft³
